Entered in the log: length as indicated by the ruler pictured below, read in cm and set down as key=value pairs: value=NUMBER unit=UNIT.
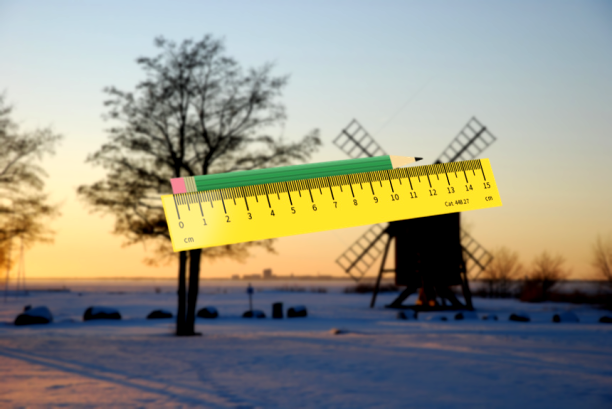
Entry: value=12 unit=cm
